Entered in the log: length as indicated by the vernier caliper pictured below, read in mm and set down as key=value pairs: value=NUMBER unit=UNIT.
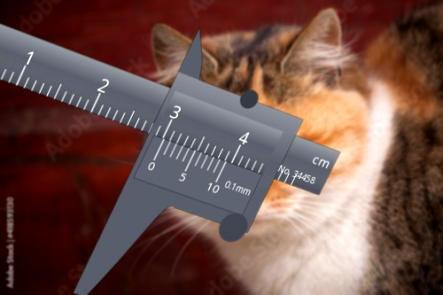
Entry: value=30.2 unit=mm
